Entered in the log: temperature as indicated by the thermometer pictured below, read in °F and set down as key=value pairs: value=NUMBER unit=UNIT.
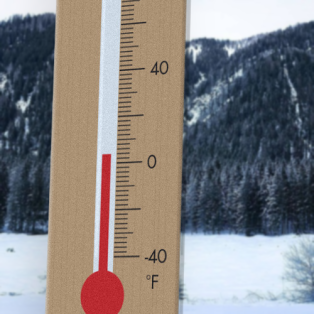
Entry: value=4 unit=°F
